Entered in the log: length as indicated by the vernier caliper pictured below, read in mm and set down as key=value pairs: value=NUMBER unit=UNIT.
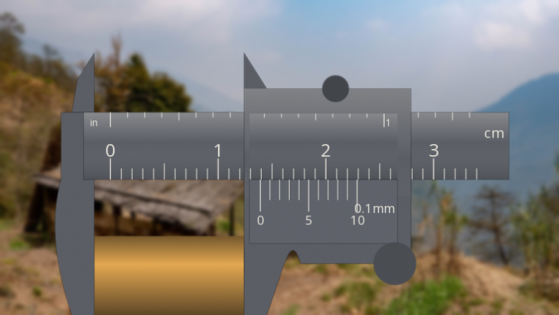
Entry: value=13.9 unit=mm
